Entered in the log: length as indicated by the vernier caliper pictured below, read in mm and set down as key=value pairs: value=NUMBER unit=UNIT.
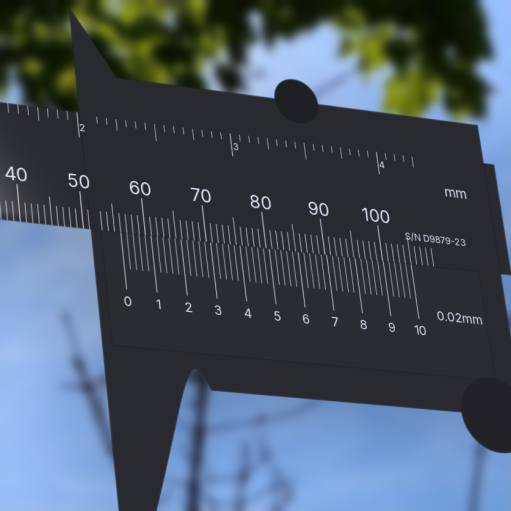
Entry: value=56.0 unit=mm
